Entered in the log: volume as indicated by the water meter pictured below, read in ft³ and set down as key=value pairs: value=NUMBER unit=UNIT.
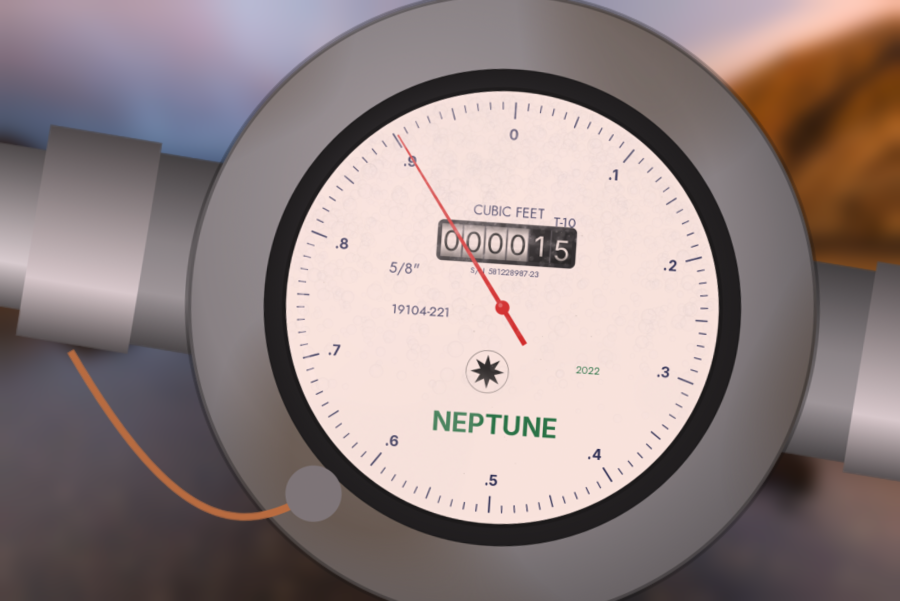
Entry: value=14.90 unit=ft³
